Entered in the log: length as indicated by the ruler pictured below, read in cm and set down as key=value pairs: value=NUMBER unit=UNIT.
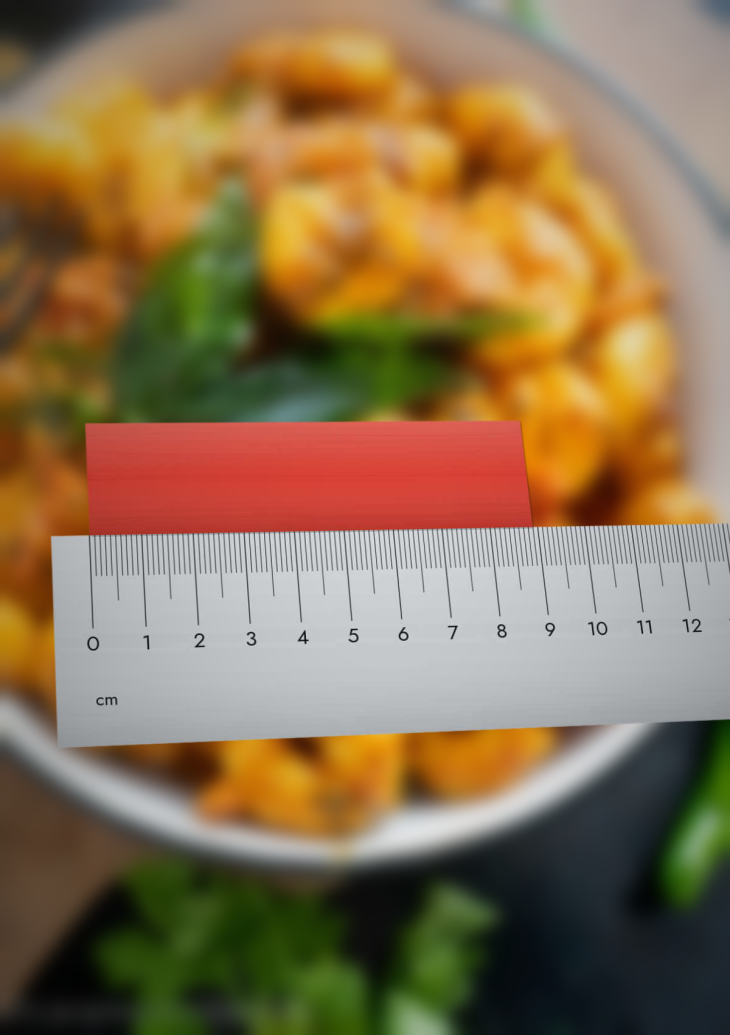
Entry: value=8.9 unit=cm
